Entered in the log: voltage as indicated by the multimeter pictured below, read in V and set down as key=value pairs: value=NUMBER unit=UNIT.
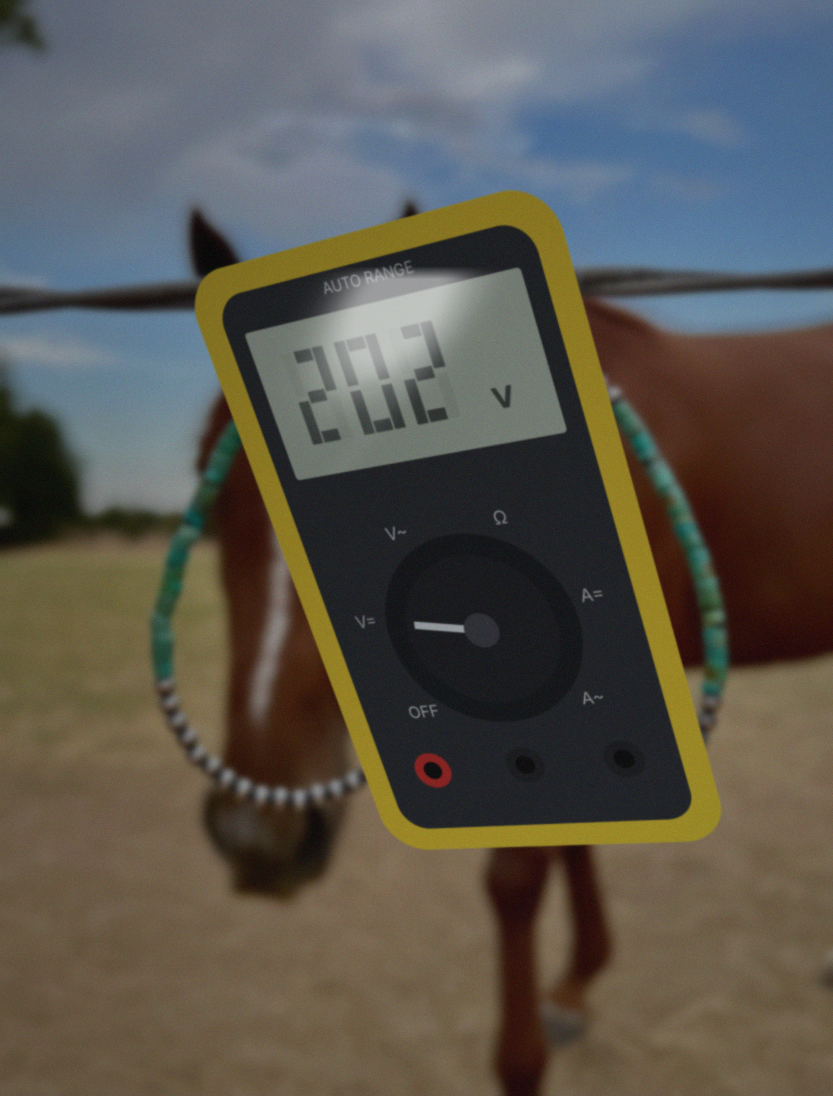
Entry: value=202 unit=V
